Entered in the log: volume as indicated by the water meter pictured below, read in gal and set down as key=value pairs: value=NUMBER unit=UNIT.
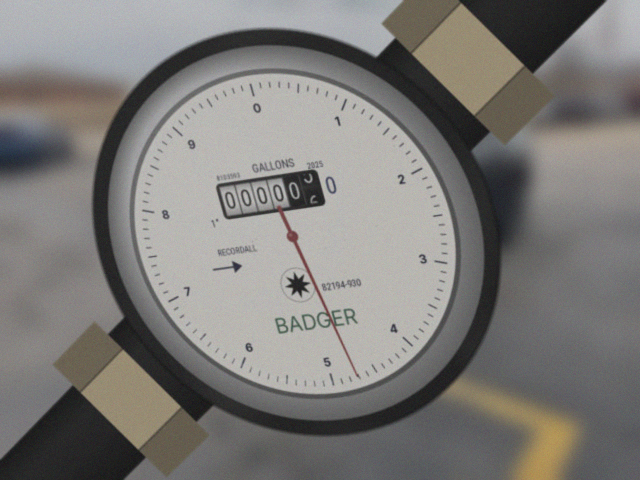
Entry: value=54.7 unit=gal
